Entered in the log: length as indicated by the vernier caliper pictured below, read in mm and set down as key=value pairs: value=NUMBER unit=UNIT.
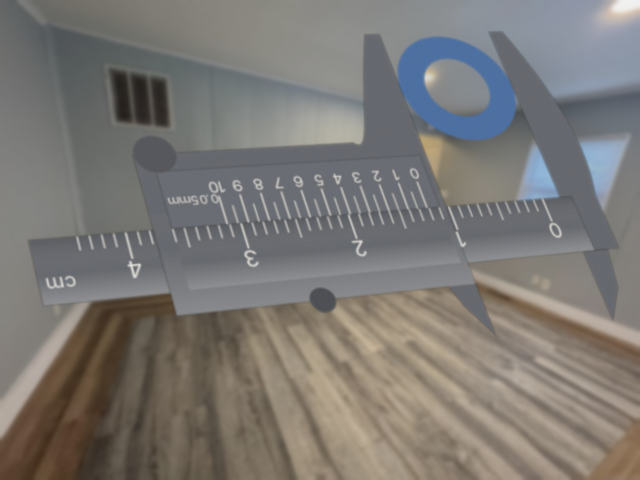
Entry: value=12.2 unit=mm
